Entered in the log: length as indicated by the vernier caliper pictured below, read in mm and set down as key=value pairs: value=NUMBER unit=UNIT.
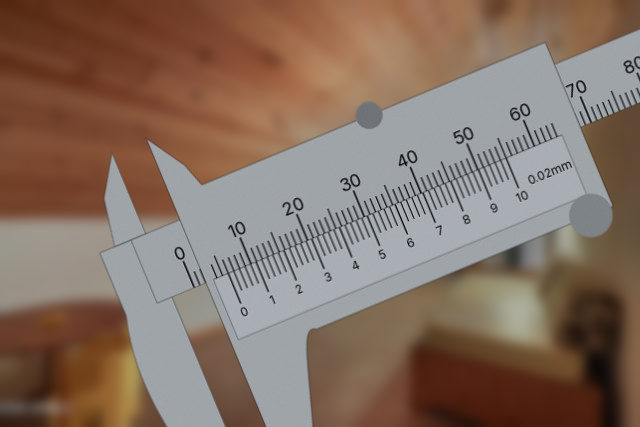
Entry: value=6.0 unit=mm
